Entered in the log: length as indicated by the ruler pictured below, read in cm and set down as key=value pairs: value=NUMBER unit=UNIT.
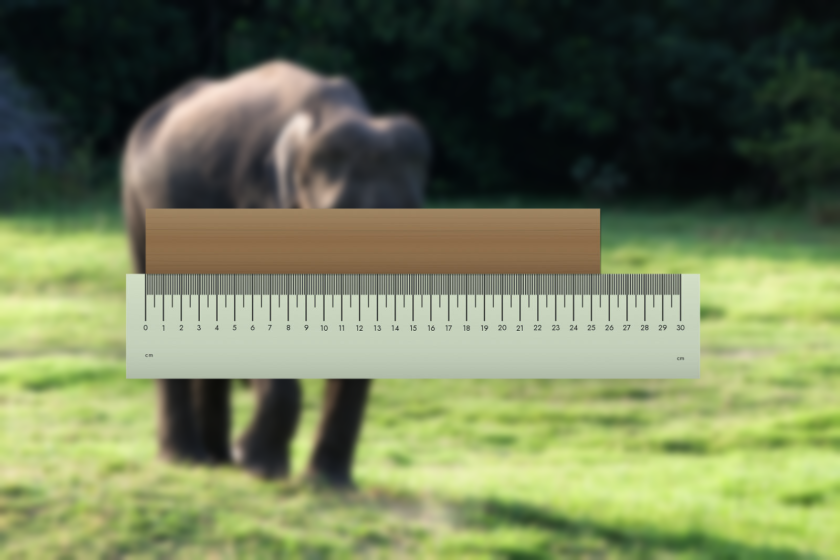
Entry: value=25.5 unit=cm
